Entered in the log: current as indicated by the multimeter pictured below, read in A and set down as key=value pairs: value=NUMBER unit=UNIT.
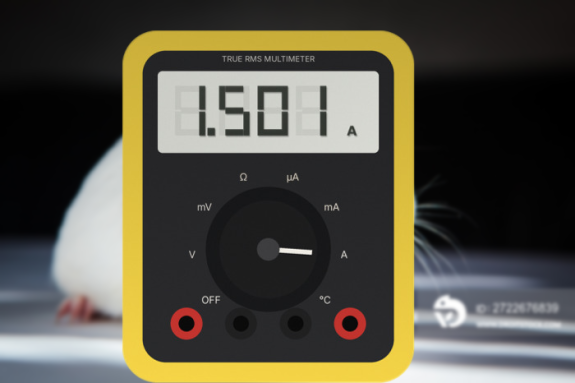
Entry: value=1.501 unit=A
